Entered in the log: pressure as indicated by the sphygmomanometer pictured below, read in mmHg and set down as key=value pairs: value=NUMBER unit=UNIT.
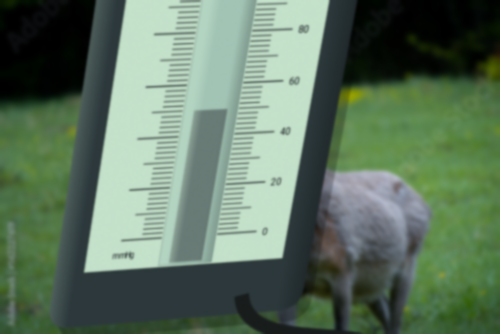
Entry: value=50 unit=mmHg
